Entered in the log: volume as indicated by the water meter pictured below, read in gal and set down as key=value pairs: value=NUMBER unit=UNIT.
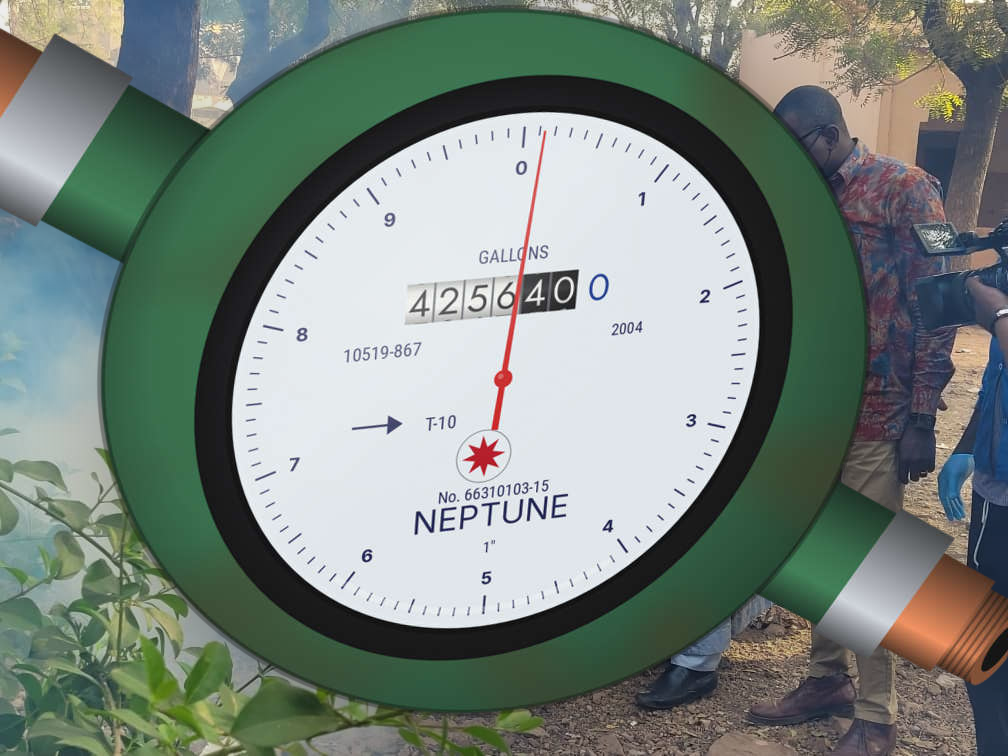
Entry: value=4256400.1 unit=gal
